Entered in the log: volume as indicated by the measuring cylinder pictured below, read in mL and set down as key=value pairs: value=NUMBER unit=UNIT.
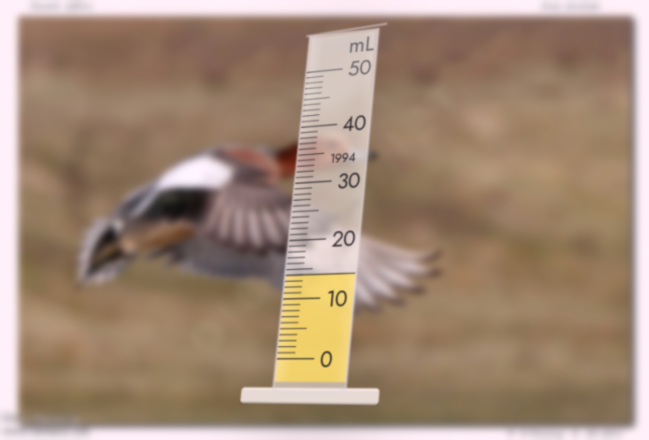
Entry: value=14 unit=mL
